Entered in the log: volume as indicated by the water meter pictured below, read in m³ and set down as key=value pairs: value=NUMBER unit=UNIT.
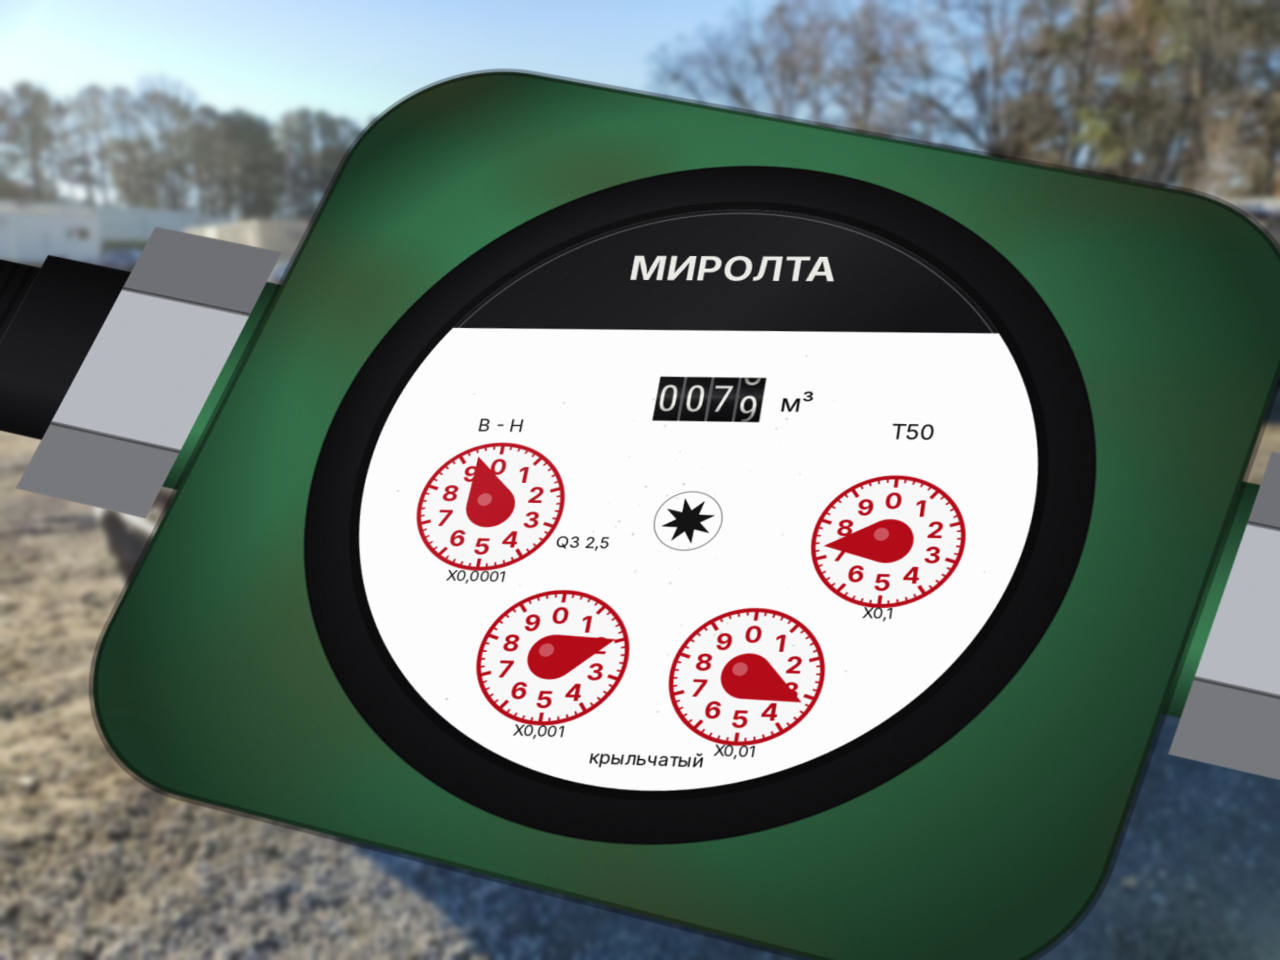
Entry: value=78.7319 unit=m³
